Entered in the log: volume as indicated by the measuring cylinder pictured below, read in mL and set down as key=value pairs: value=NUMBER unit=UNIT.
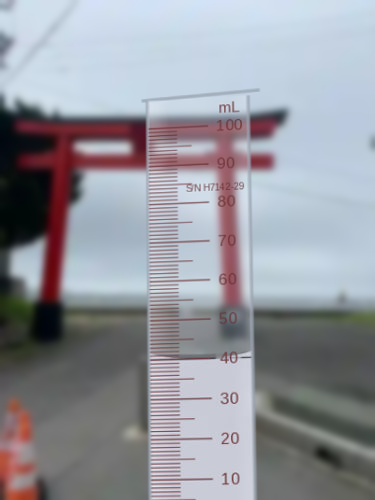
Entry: value=40 unit=mL
